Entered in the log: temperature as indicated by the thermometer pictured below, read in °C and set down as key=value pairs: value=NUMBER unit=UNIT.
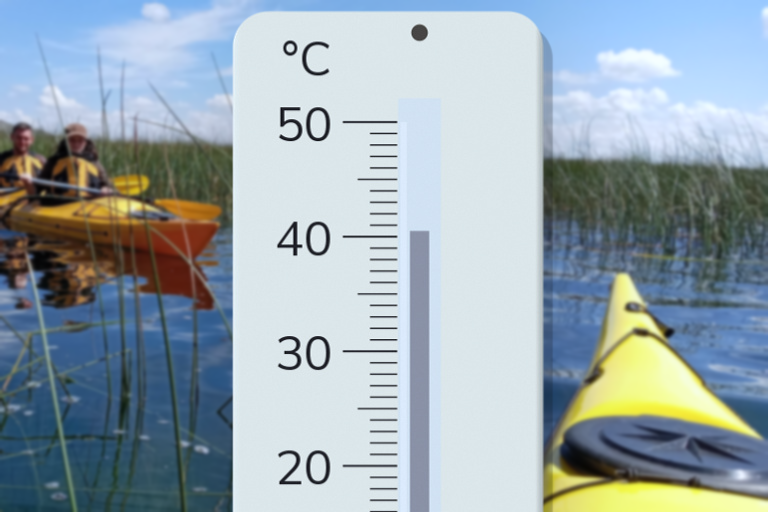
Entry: value=40.5 unit=°C
